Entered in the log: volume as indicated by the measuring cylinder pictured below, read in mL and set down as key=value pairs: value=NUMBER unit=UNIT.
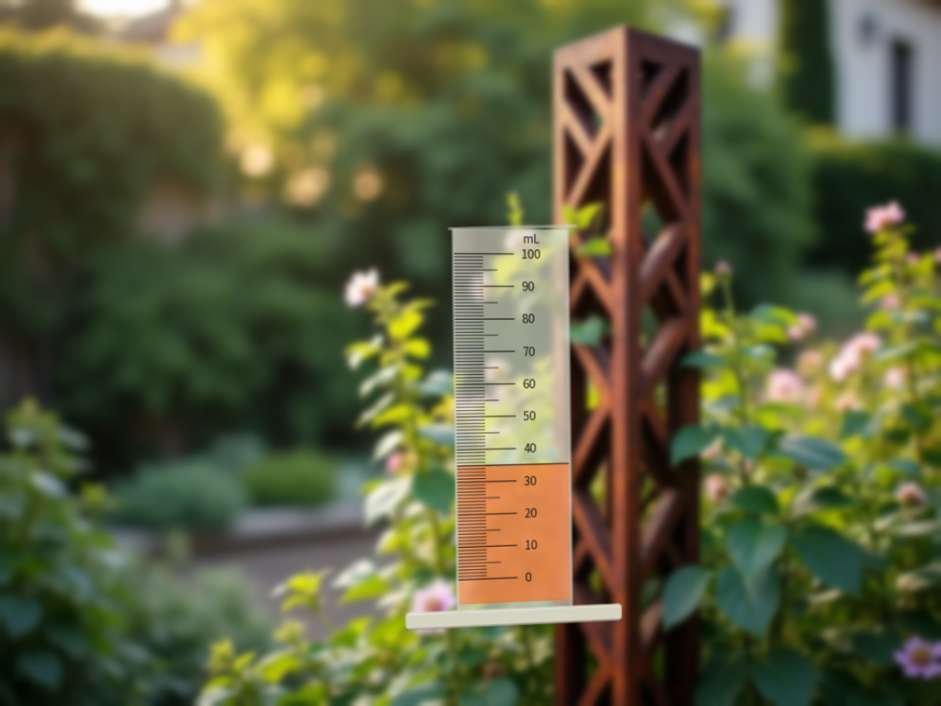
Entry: value=35 unit=mL
